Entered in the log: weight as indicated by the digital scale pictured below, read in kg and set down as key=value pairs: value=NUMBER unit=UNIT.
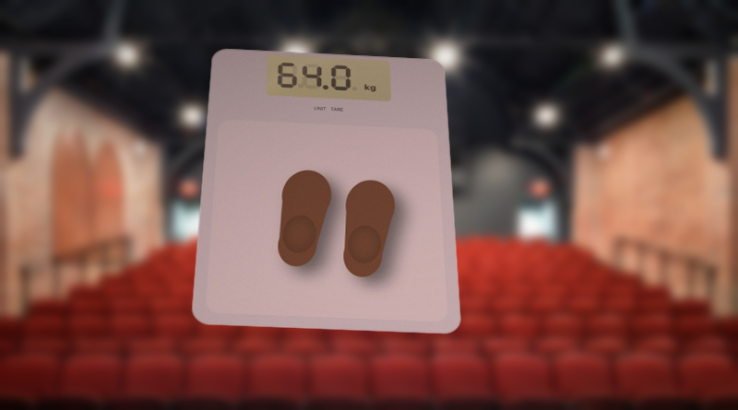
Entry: value=64.0 unit=kg
